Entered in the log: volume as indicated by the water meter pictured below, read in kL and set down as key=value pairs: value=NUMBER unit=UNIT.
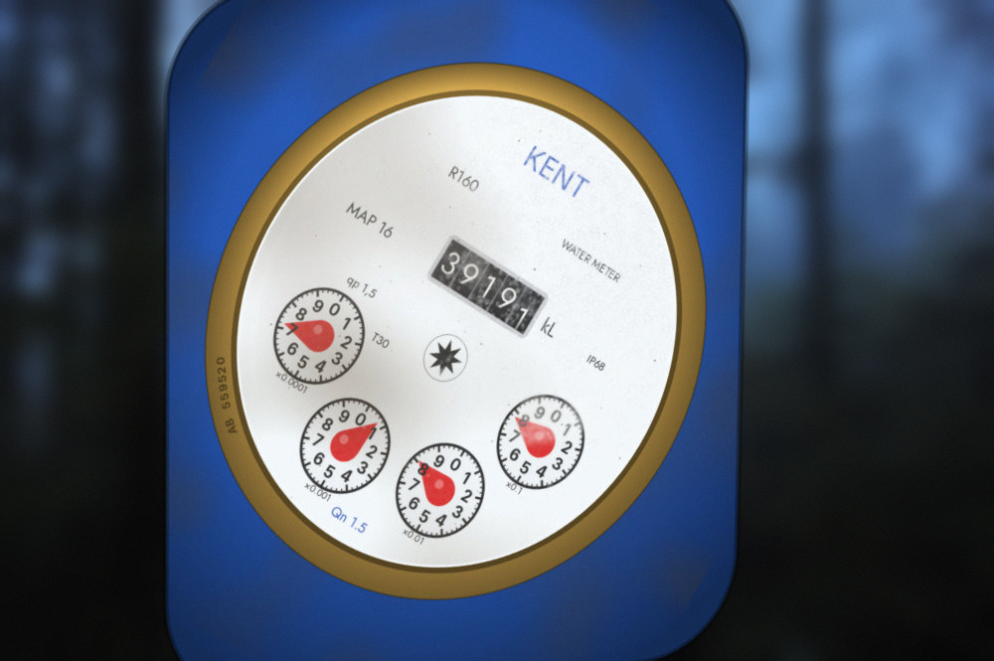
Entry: value=39190.7807 unit=kL
